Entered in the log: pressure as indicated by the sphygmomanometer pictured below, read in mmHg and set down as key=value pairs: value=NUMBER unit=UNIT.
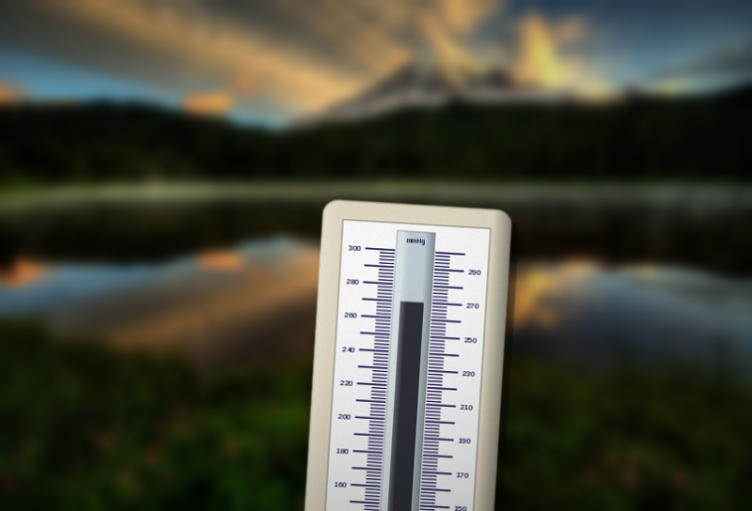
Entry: value=270 unit=mmHg
